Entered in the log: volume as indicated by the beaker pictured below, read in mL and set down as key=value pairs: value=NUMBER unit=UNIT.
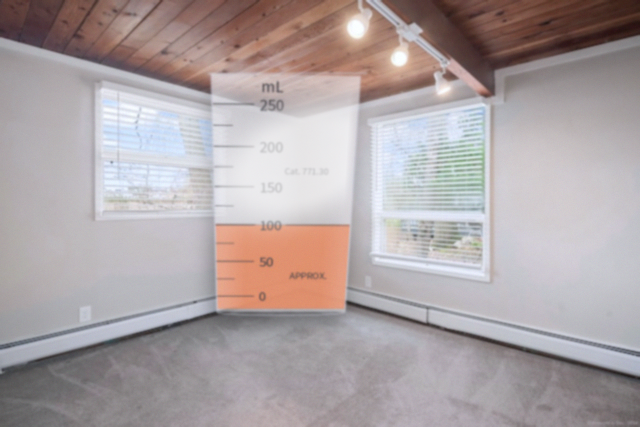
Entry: value=100 unit=mL
